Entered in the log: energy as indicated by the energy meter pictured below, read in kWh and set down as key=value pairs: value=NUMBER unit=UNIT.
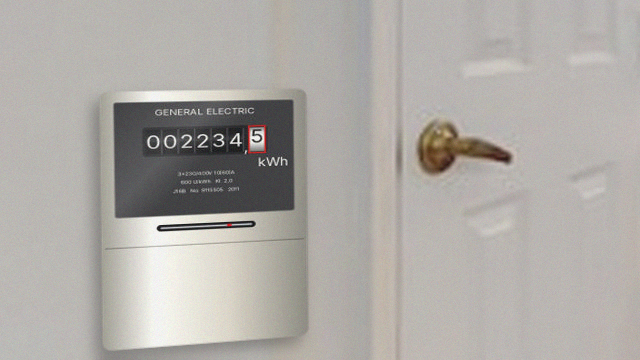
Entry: value=2234.5 unit=kWh
